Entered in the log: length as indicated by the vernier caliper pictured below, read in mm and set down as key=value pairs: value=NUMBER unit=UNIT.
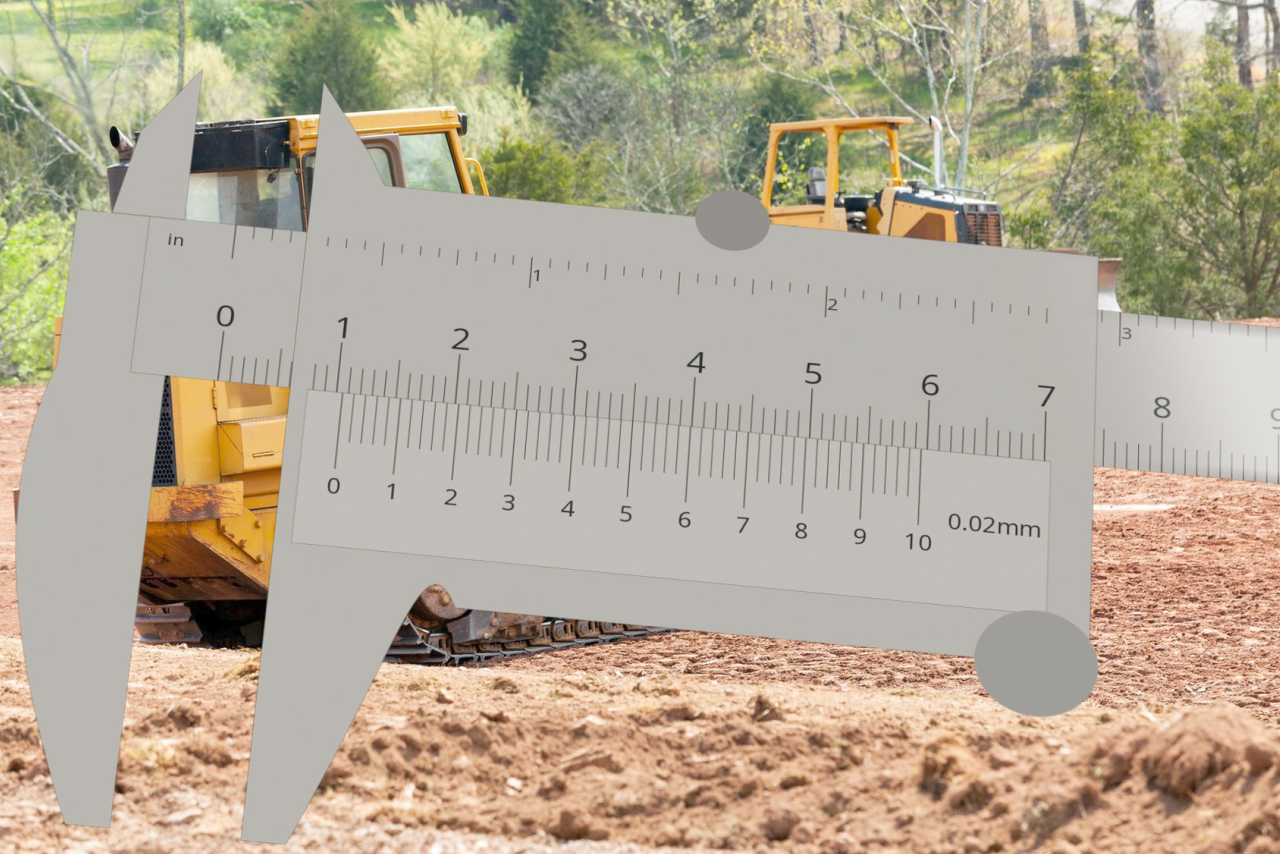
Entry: value=10.5 unit=mm
